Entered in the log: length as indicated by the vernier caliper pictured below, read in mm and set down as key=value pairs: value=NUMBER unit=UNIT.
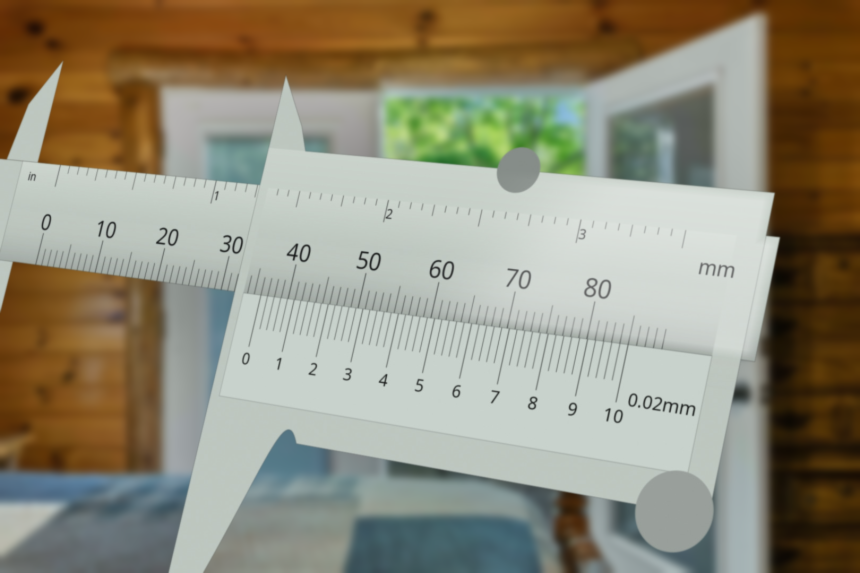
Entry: value=36.0 unit=mm
